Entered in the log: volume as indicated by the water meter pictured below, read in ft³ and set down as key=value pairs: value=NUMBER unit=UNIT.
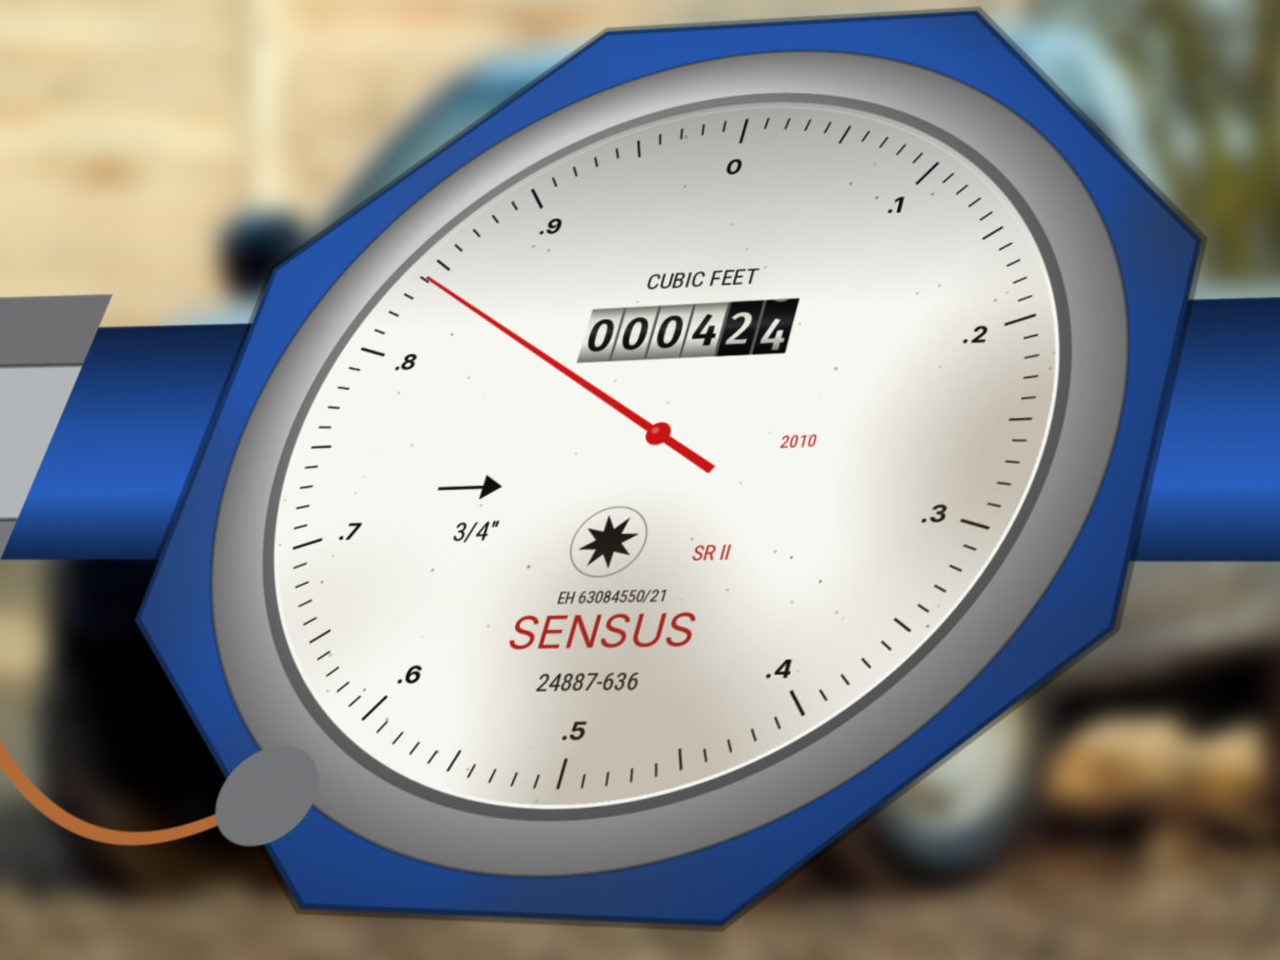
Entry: value=423.84 unit=ft³
